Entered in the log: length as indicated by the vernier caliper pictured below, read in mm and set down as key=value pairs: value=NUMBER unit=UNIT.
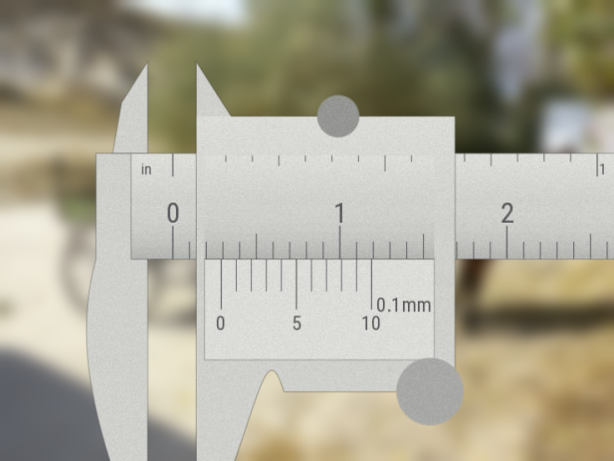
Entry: value=2.9 unit=mm
